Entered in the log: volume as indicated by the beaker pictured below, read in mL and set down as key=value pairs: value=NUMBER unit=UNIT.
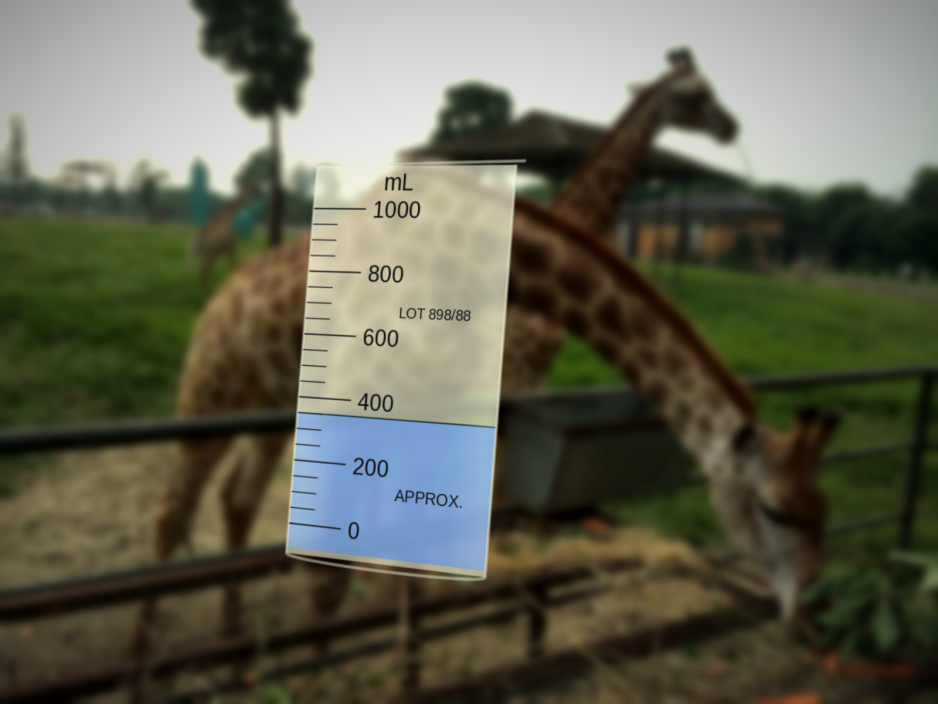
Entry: value=350 unit=mL
